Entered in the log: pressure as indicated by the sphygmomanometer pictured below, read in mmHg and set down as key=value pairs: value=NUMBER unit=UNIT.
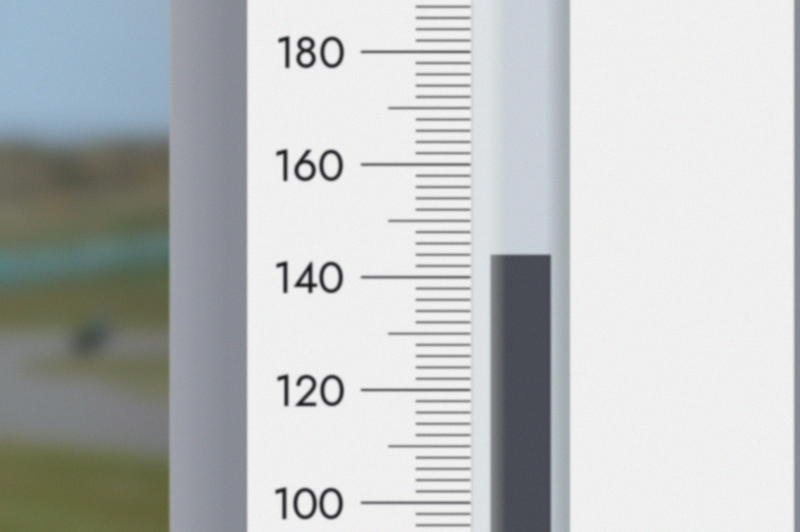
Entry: value=144 unit=mmHg
